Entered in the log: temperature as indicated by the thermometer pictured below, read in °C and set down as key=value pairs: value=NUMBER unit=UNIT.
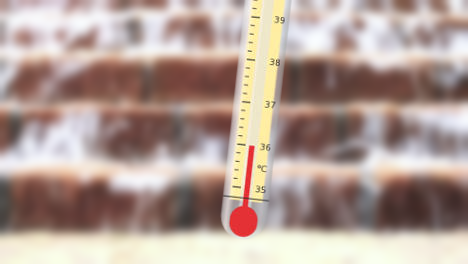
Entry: value=36 unit=°C
